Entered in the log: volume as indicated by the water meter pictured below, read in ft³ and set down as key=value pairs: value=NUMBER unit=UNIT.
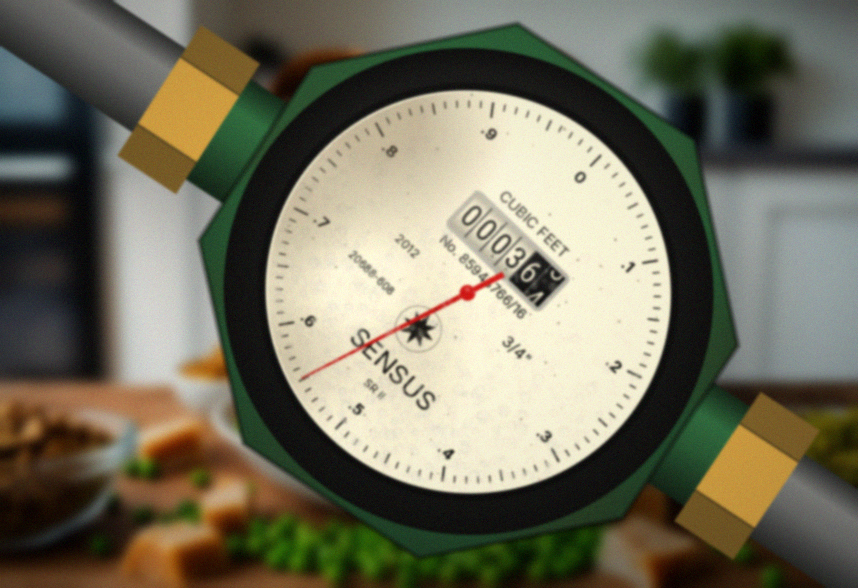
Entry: value=363.55 unit=ft³
